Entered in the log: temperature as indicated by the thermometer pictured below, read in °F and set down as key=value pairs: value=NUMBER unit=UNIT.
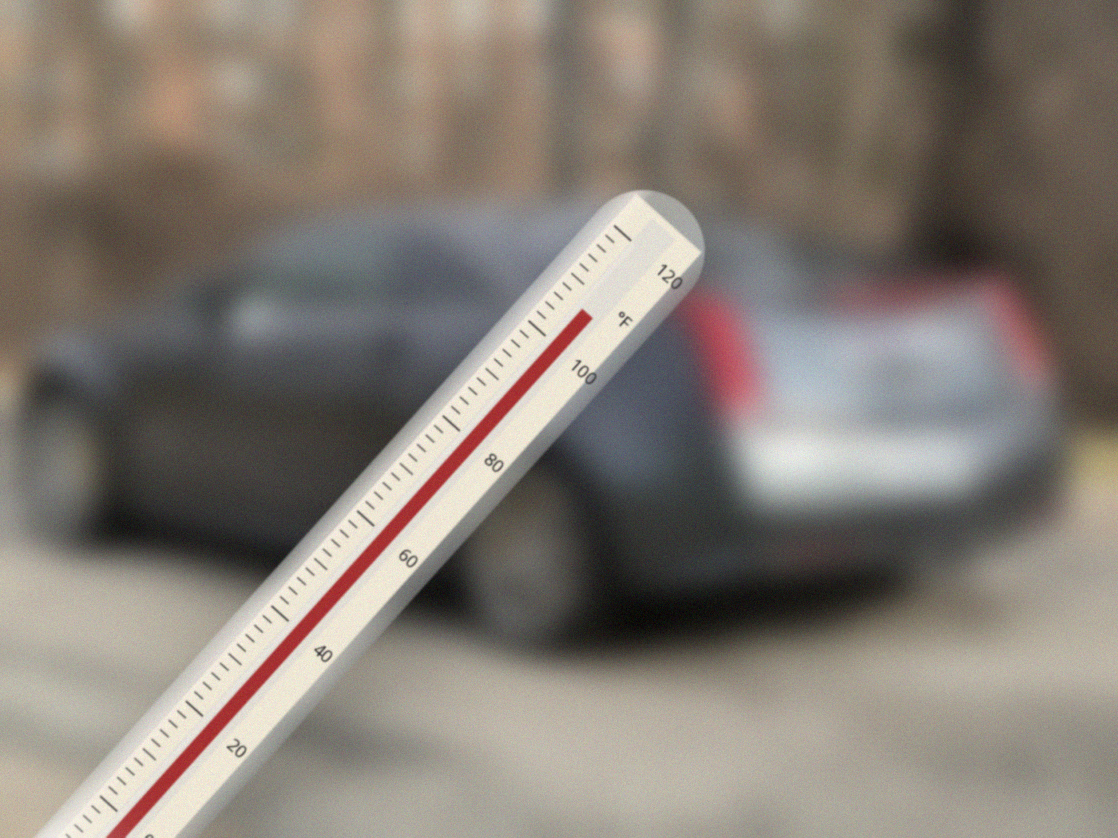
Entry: value=107 unit=°F
